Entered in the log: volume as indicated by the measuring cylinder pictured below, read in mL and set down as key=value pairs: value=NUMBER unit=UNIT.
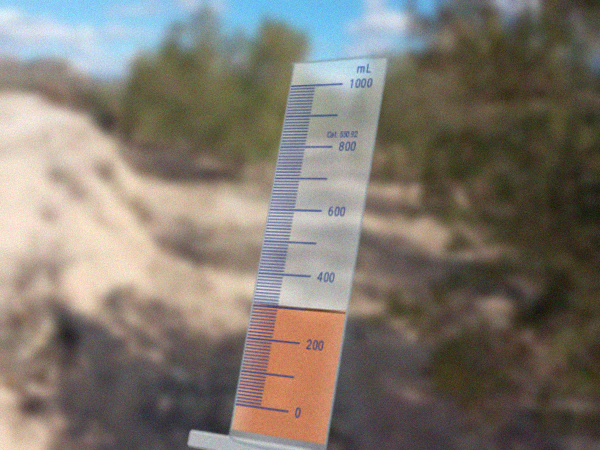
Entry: value=300 unit=mL
